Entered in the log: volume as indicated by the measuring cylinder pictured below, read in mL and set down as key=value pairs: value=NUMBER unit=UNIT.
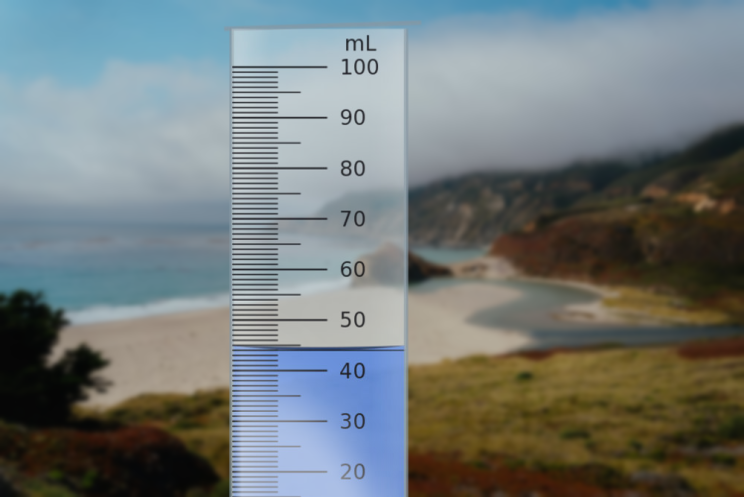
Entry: value=44 unit=mL
